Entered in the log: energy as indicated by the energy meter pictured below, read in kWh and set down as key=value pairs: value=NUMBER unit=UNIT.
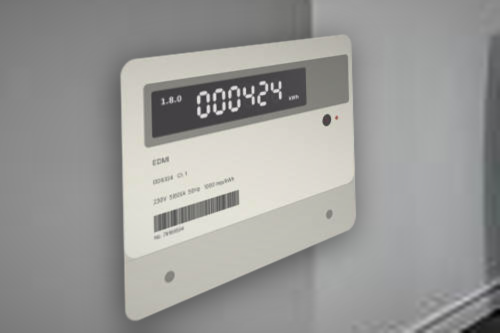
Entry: value=424 unit=kWh
